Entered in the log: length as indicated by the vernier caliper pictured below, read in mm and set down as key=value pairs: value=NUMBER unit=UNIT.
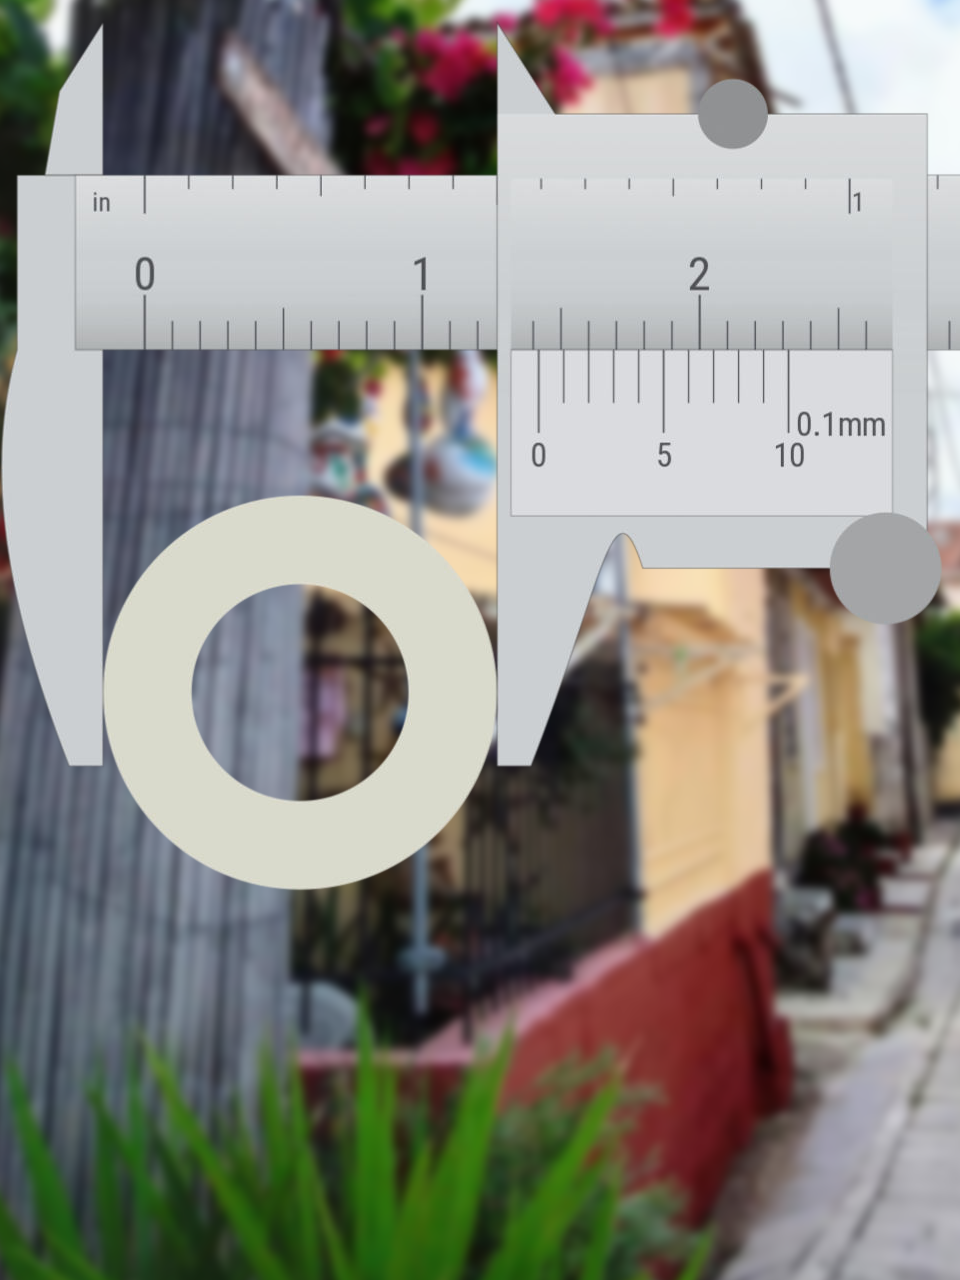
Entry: value=14.2 unit=mm
